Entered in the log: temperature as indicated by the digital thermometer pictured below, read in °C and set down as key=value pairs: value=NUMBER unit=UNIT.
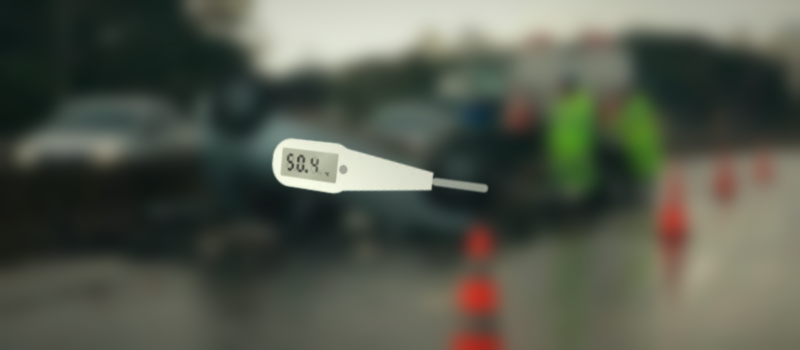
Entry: value=50.4 unit=°C
